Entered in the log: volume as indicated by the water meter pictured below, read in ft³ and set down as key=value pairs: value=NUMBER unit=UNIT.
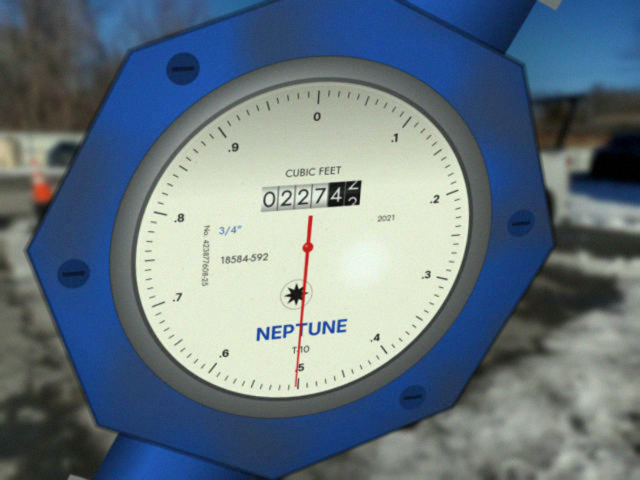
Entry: value=22742.50 unit=ft³
